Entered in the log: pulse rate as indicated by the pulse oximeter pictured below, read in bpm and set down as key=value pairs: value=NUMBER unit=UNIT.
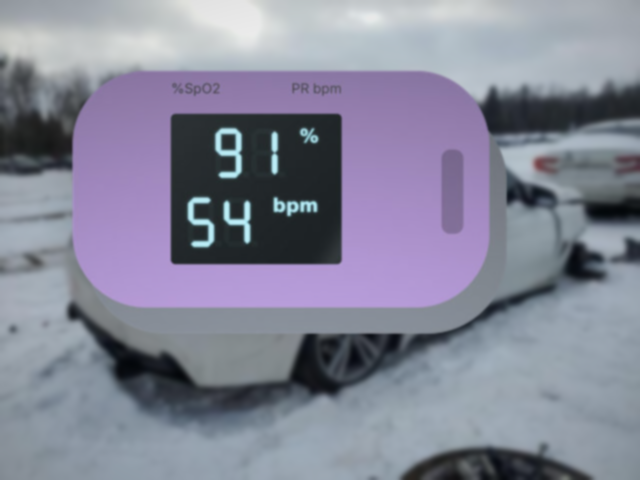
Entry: value=54 unit=bpm
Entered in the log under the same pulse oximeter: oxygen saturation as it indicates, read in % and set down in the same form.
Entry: value=91 unit=%
